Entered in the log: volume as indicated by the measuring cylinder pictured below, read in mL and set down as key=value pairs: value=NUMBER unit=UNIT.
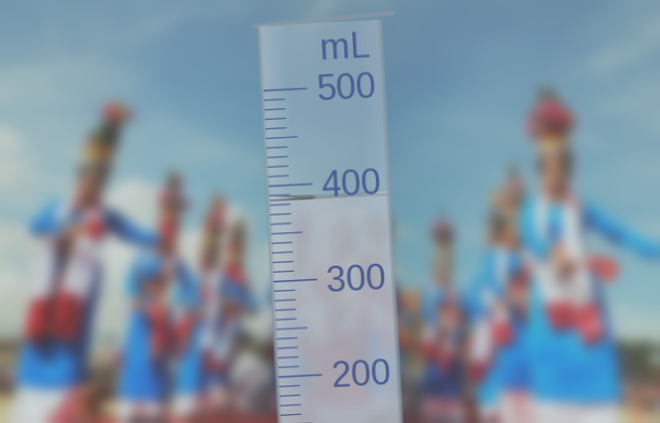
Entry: value=385 unit=mL
